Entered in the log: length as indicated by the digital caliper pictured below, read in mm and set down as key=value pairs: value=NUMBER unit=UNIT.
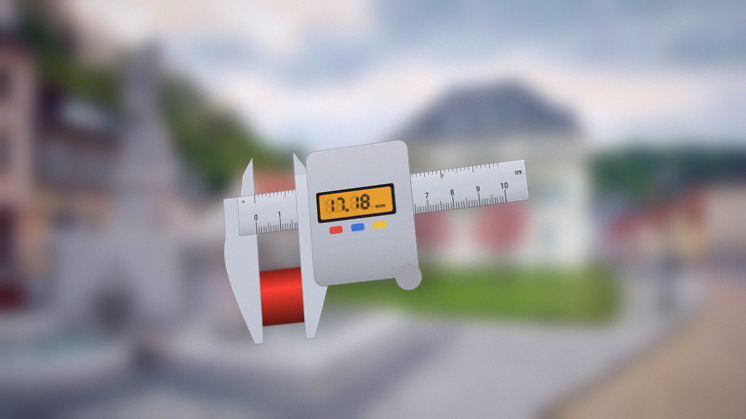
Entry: value=17.18 unit=mm
